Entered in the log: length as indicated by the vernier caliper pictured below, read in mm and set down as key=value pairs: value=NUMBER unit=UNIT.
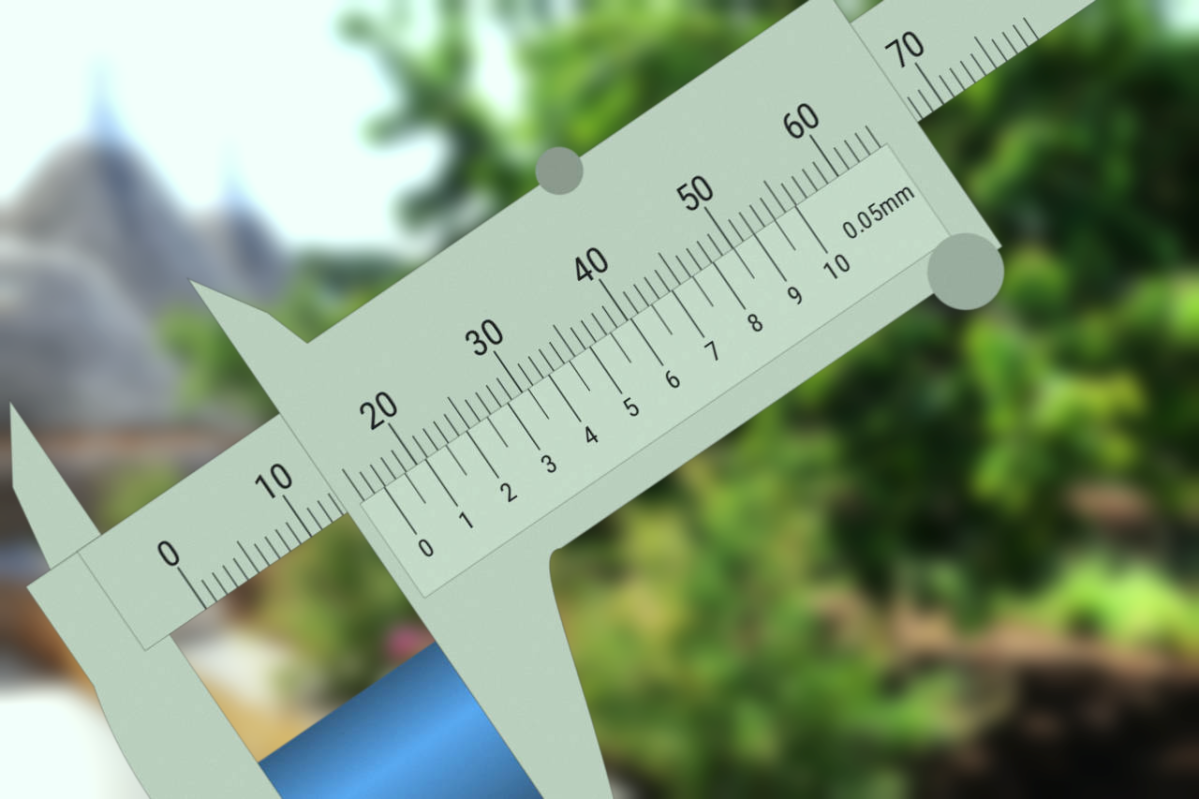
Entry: value=16.9 unit=mm
